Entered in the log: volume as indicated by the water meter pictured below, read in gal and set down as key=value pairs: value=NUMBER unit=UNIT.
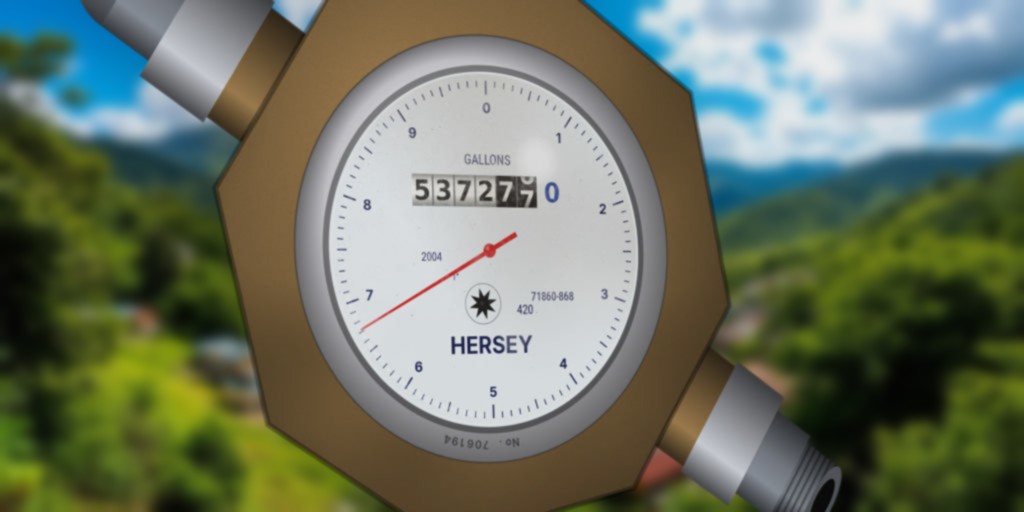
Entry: value=5372766.7 unit=gal
